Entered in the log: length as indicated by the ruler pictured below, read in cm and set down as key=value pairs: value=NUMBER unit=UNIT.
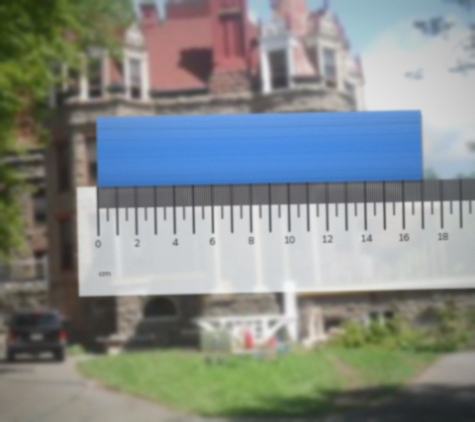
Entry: value=17 unit=cm
